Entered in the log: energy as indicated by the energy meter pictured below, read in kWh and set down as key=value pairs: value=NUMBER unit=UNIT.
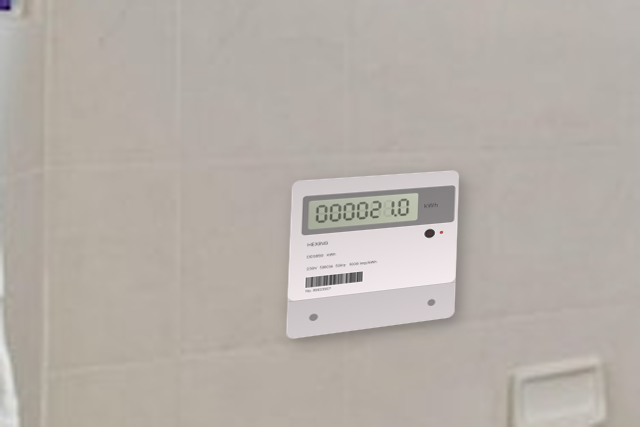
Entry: value=21.0 unit=kWh
